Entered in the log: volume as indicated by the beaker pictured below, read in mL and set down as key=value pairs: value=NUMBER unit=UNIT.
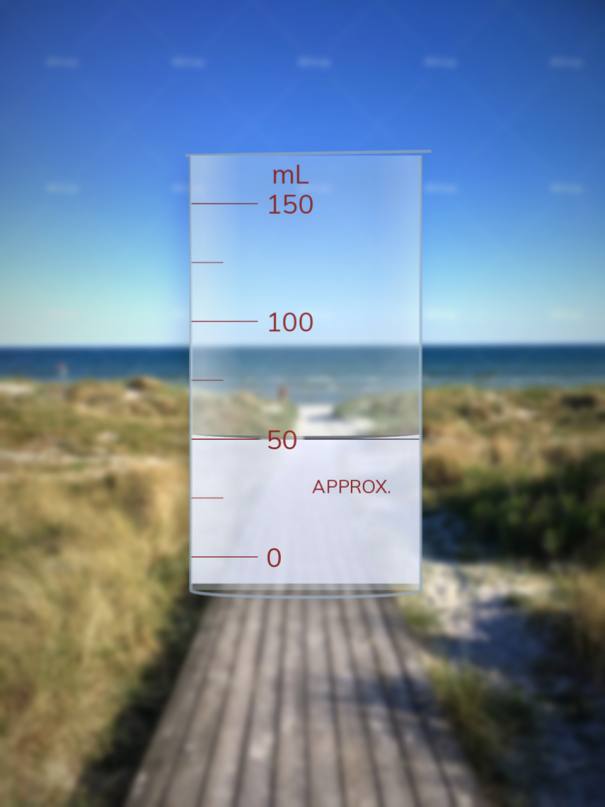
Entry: value=50 unit=mL
